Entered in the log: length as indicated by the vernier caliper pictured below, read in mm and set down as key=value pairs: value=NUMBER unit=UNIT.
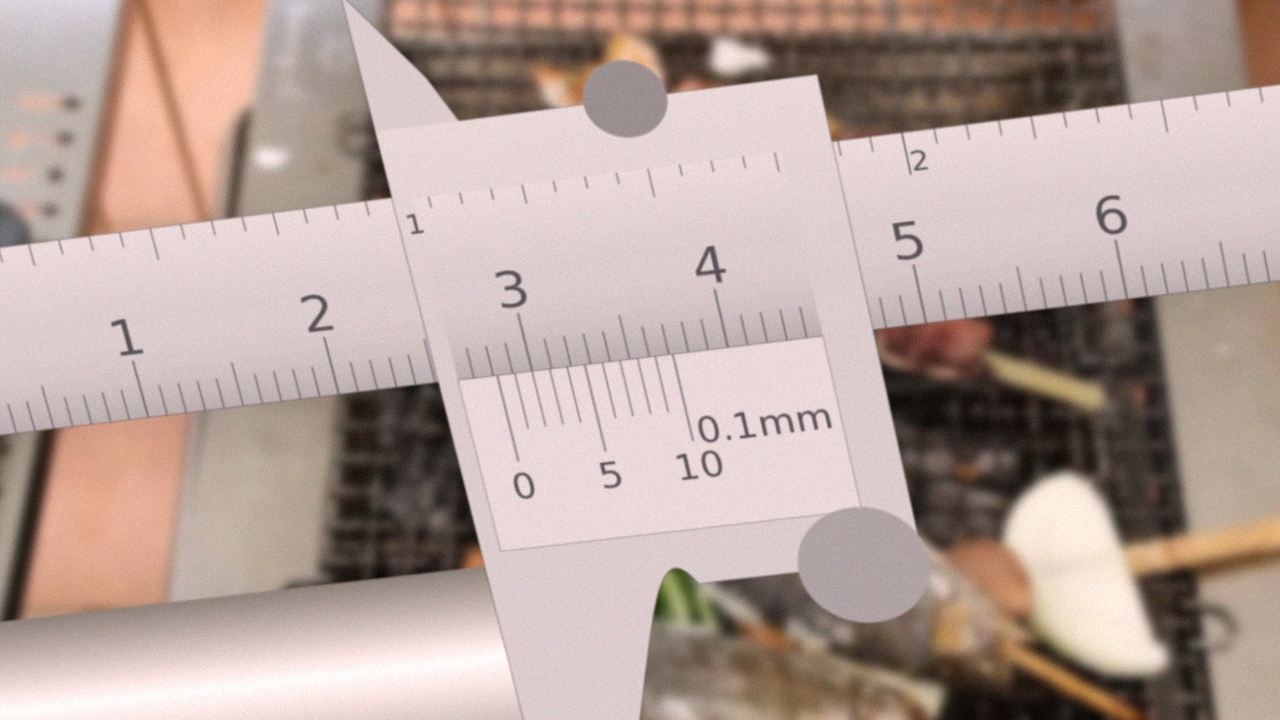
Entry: value=28.2 unit=mm
